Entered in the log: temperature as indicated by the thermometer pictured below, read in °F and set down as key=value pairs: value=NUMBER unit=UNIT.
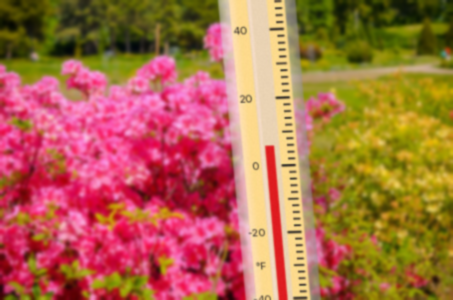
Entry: value=6 unit=°F
